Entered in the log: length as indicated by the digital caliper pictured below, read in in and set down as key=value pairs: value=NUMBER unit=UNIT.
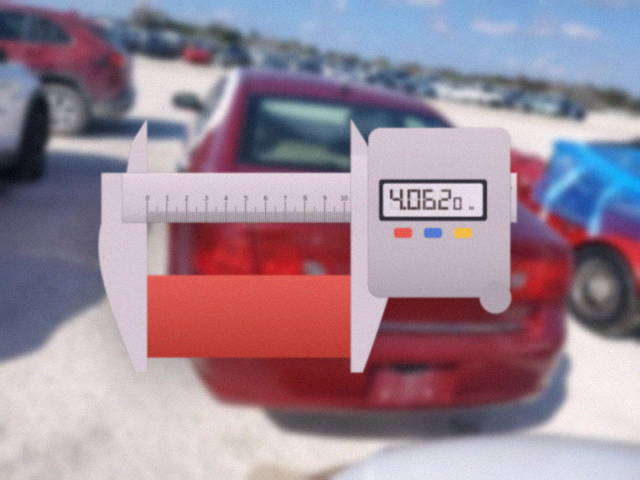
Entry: value=4.0620 unit=in
